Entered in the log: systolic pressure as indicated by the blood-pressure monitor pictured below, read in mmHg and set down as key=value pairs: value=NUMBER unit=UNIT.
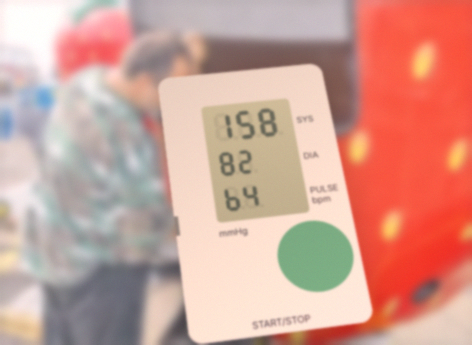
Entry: value=158 unit=mmHg
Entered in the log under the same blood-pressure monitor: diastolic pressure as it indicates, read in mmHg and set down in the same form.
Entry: value=82 unit=mmHg
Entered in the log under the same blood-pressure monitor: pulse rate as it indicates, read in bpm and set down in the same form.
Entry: value=64 unit=bpm
